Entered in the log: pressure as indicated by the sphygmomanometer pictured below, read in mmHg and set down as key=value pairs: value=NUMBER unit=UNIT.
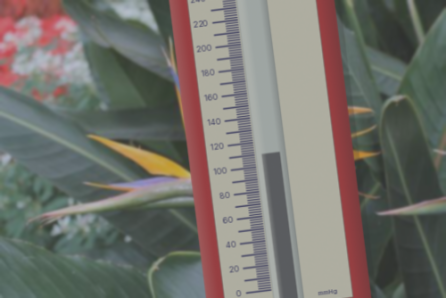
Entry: value=110 unit=mmHg
